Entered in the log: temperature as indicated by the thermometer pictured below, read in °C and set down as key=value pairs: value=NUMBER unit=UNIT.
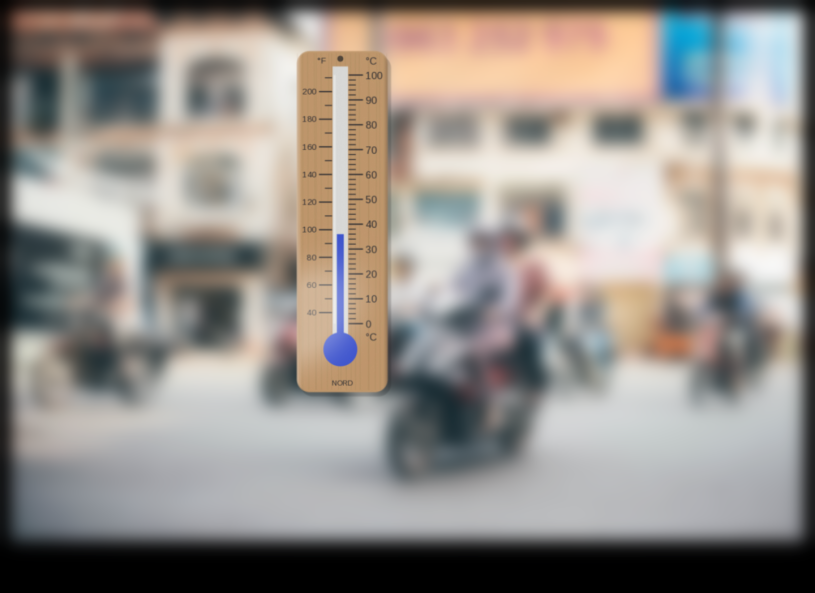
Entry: value=36 unit=°C
